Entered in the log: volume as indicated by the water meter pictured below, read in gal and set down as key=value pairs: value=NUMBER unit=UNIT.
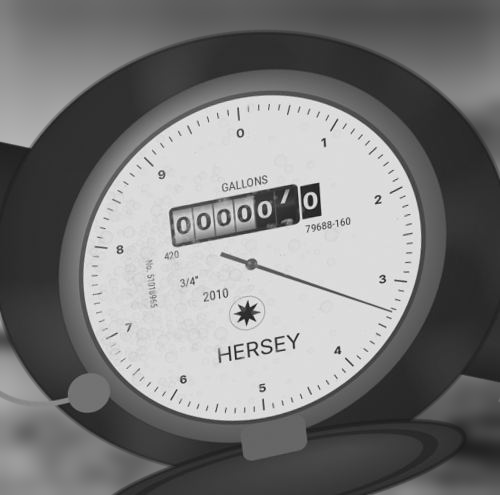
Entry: value=73.3 unit=gal
